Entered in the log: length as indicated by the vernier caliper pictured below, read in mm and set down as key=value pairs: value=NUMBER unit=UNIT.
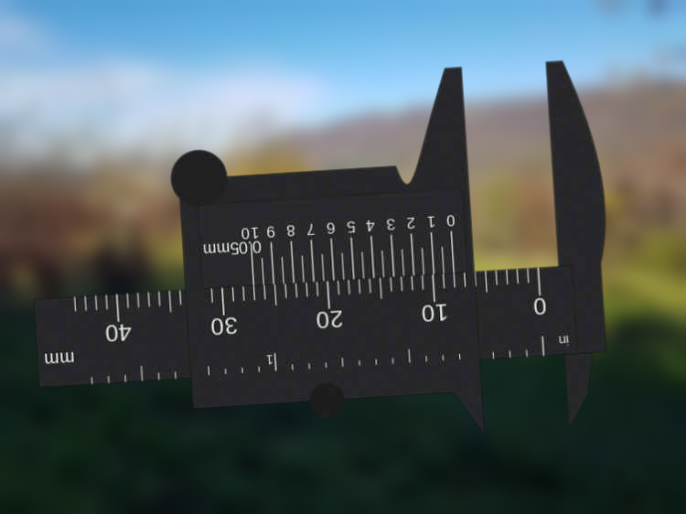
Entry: value=8.0 unit=mm
